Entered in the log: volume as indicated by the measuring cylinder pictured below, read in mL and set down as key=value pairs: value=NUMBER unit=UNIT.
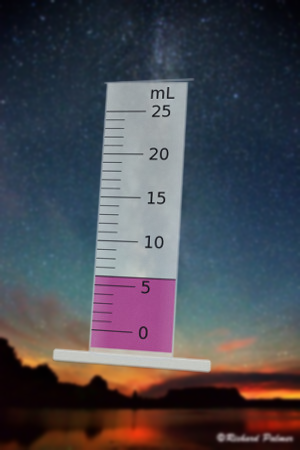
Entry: value=6 unit=mL
